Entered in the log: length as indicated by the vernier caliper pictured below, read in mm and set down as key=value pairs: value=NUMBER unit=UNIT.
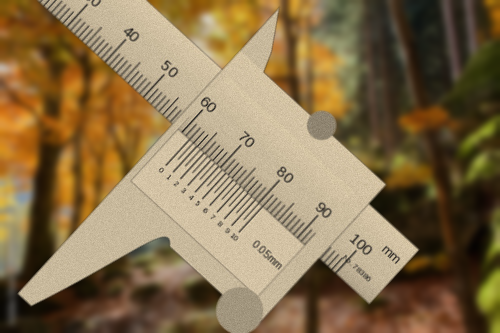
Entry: value=62.0 unit=mm
